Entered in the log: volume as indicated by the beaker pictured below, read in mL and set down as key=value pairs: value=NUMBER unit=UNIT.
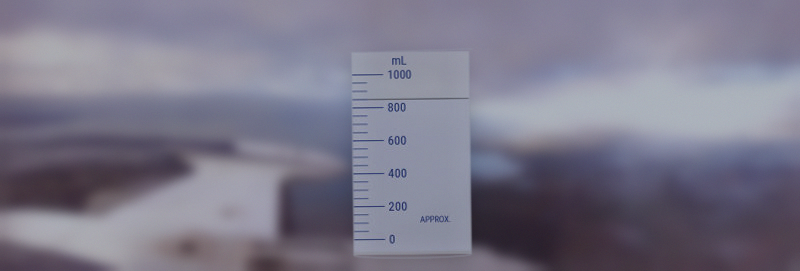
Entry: value=850 unit=mL
